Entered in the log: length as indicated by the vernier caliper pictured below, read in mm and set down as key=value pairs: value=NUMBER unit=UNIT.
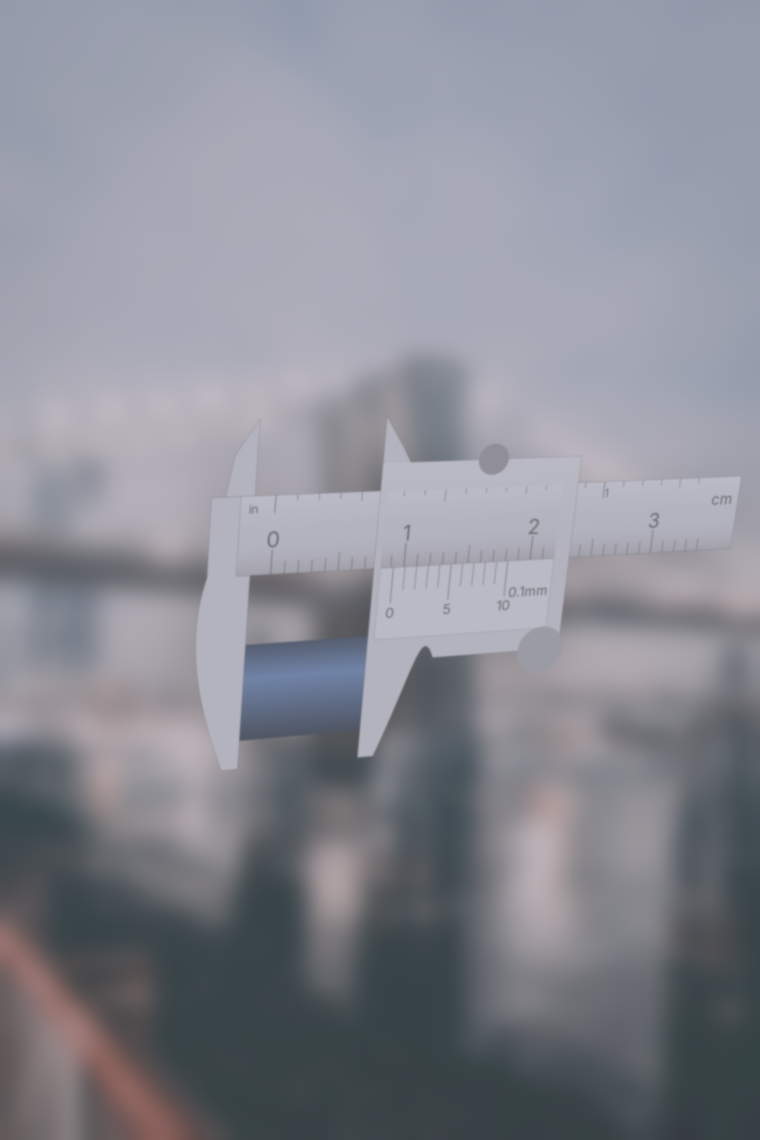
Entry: value=9.2 unit=mm
